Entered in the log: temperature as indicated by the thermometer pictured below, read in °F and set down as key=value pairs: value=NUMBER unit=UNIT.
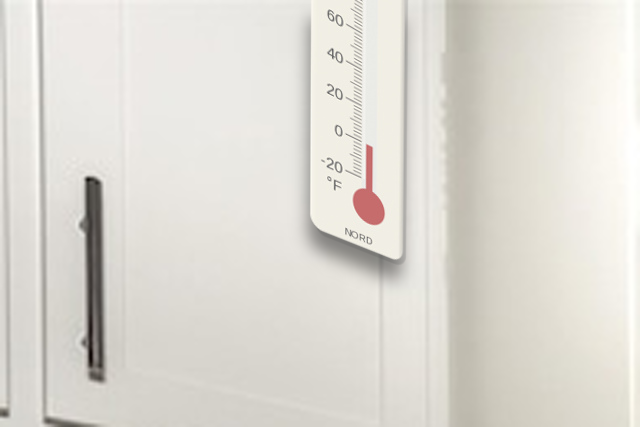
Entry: value=0 unit=°F
